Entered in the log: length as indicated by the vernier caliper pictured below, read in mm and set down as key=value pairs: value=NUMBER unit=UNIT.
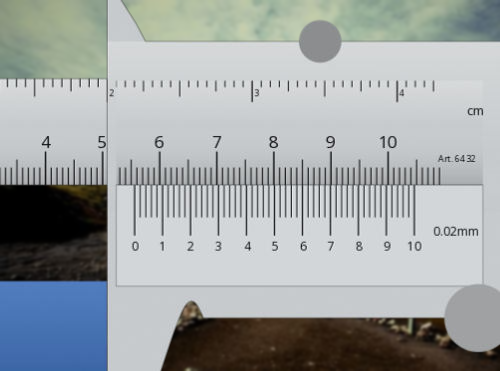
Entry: value=55.6 unit=mm
